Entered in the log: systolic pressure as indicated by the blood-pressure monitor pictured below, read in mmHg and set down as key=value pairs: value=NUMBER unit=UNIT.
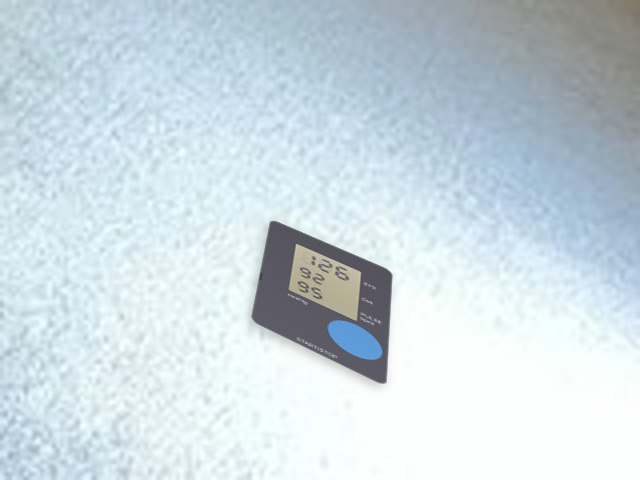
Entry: value=126 unit=mmHg
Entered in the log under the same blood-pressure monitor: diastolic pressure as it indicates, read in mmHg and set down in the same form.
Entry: value=92 unit=mmHg
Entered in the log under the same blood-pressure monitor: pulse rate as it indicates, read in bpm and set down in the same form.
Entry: value=95 unit=bpm
